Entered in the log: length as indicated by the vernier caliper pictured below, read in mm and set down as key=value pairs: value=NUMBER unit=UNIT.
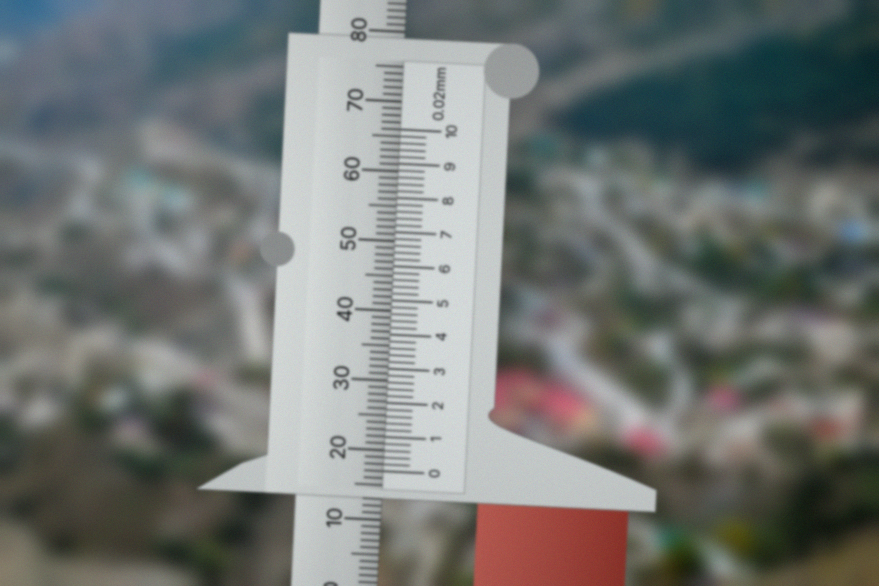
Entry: value=17.0 unit=mm
